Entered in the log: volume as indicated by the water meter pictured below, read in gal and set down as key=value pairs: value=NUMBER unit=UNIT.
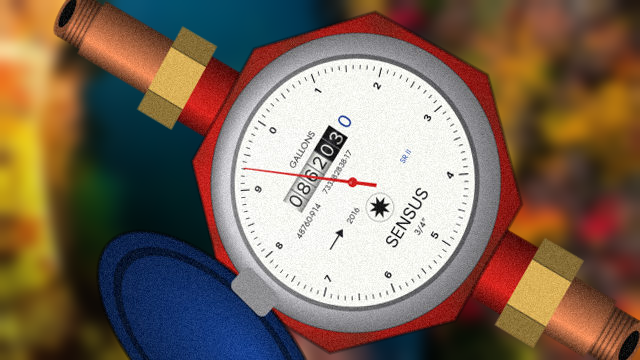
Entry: value=862029.3 unit=gal
